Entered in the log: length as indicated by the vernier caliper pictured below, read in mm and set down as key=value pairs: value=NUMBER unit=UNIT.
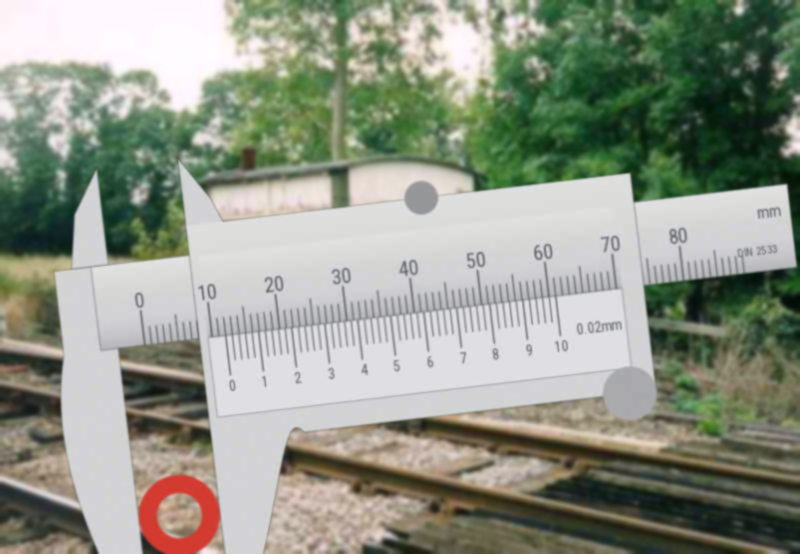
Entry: value=12.0 unit=mm
